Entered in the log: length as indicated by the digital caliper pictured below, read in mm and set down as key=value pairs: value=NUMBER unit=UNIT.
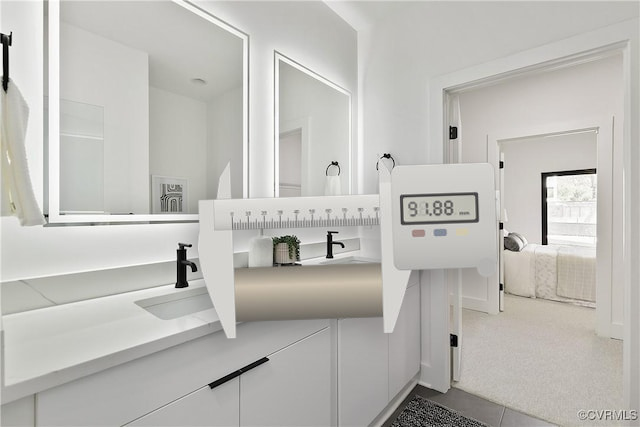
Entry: value=91.88 unit=mm
